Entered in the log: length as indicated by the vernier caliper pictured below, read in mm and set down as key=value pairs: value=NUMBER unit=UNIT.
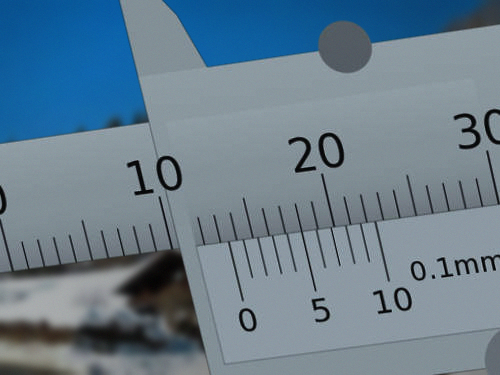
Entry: value=13.5 unit=mm
